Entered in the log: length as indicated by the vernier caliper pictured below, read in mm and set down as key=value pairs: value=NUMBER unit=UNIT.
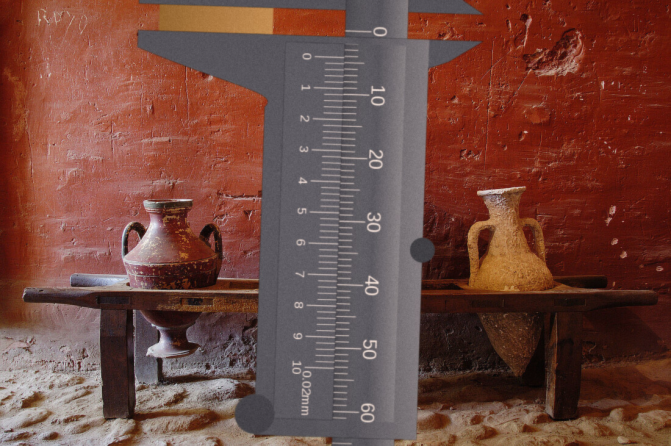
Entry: value=4.2 unit=mm
